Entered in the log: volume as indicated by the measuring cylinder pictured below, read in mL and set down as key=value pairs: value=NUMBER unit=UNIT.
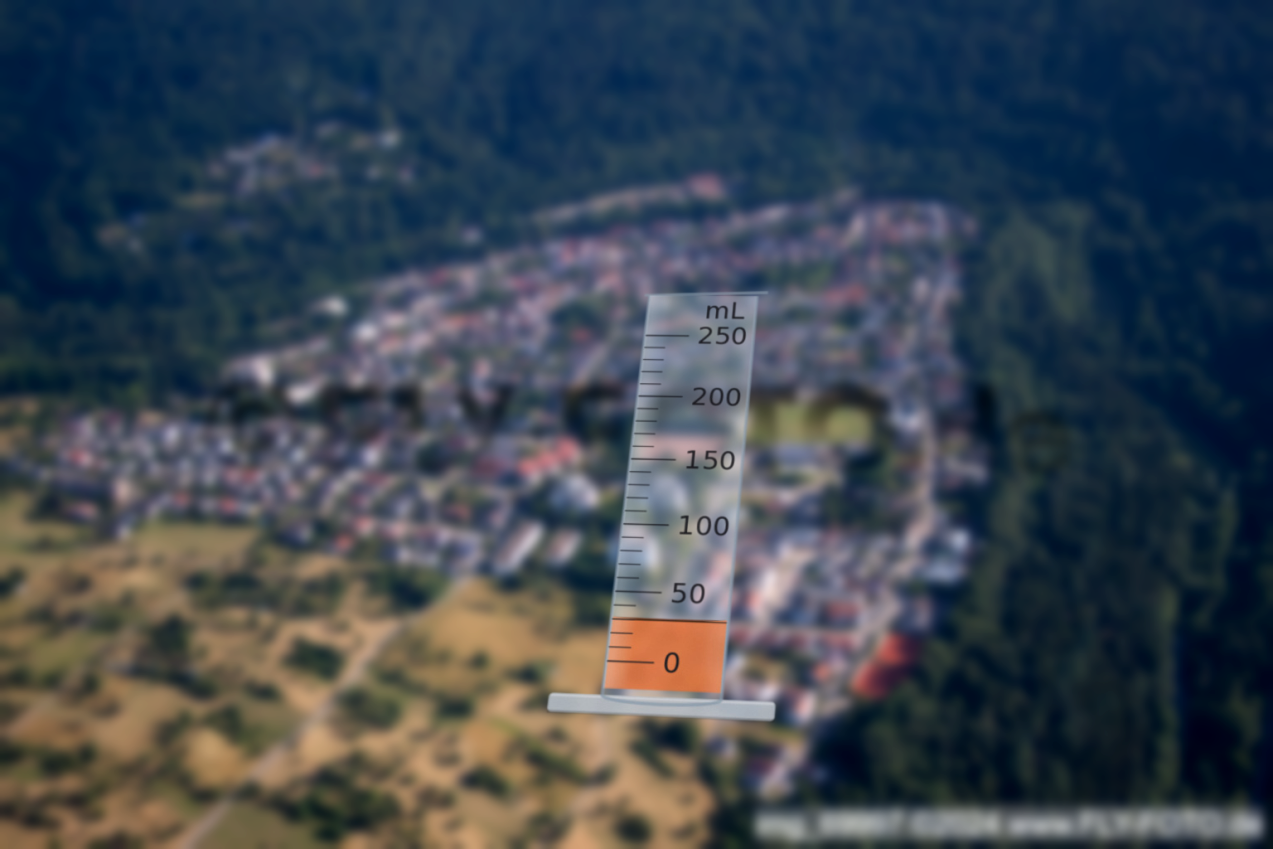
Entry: value=30 unit=mL
